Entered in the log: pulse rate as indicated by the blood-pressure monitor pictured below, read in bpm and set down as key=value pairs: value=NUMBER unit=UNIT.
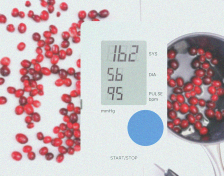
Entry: value=95 unit=bpm
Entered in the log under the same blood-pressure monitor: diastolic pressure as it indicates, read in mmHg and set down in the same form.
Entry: value=56 unit=mmHg
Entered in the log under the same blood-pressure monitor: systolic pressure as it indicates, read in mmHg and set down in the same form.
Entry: value=162 unit=mmHg
